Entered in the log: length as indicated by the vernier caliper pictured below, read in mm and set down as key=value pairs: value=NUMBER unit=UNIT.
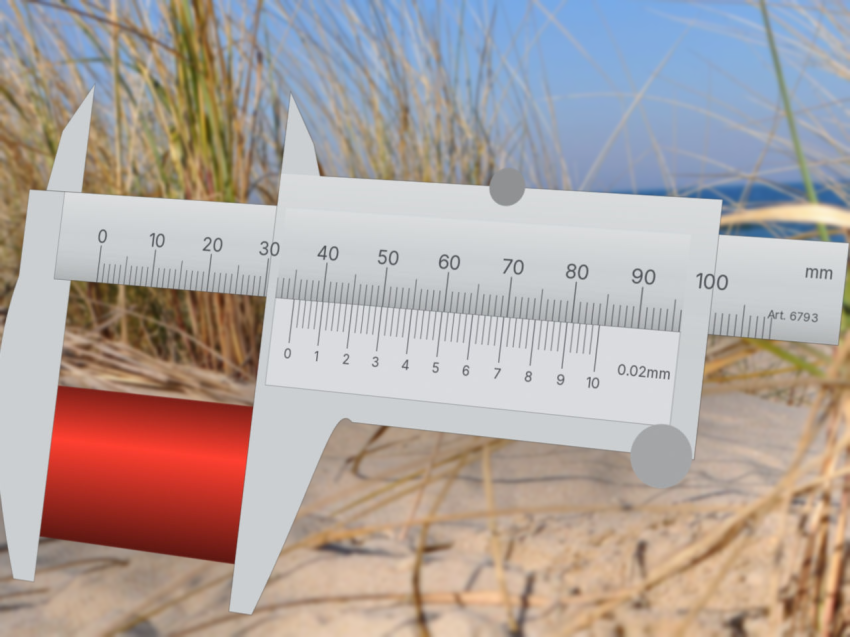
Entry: value=35.2 unit=mm
